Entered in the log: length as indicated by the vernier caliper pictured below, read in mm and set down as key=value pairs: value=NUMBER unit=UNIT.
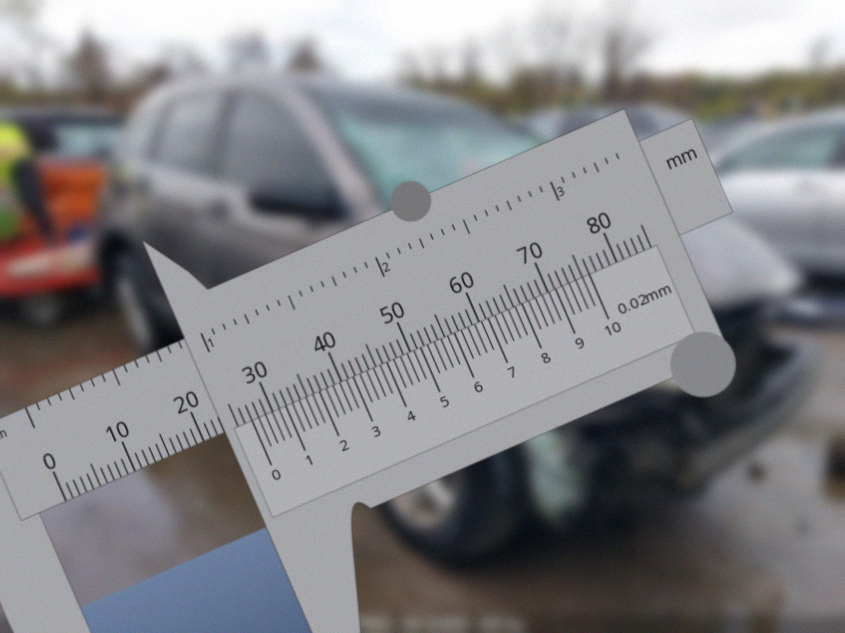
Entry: value=27.0 unit=mm
